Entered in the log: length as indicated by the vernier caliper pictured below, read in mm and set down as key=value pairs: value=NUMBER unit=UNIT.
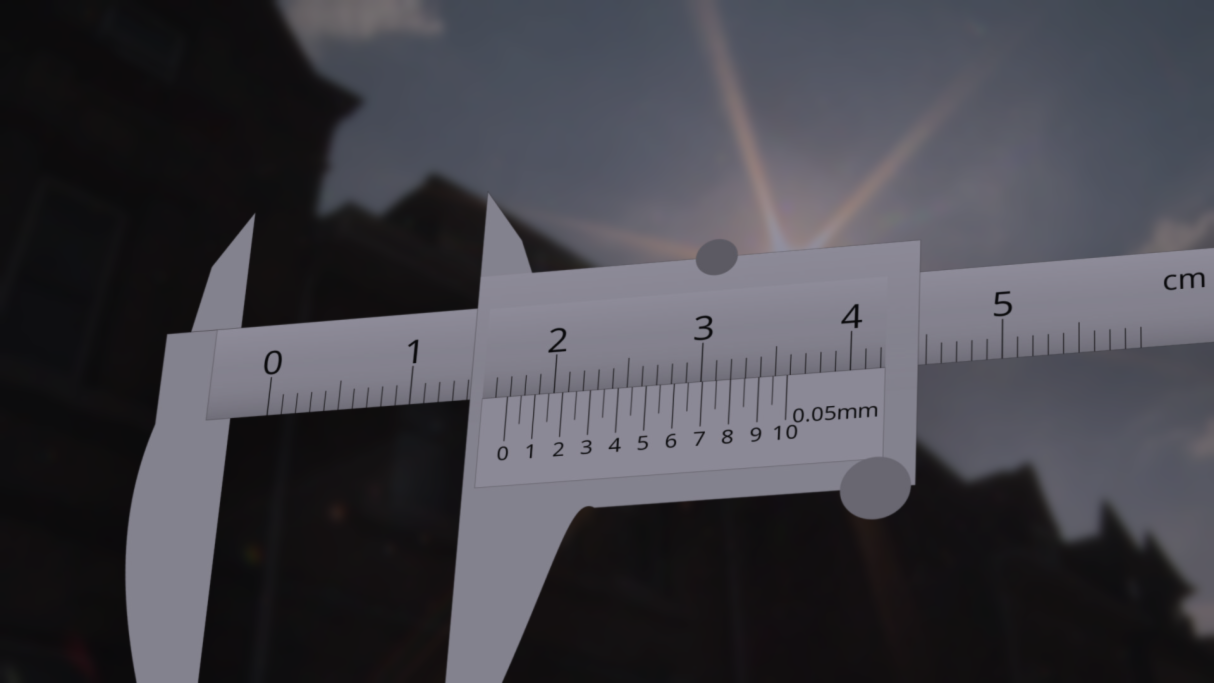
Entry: value=16.8 unit=mm
